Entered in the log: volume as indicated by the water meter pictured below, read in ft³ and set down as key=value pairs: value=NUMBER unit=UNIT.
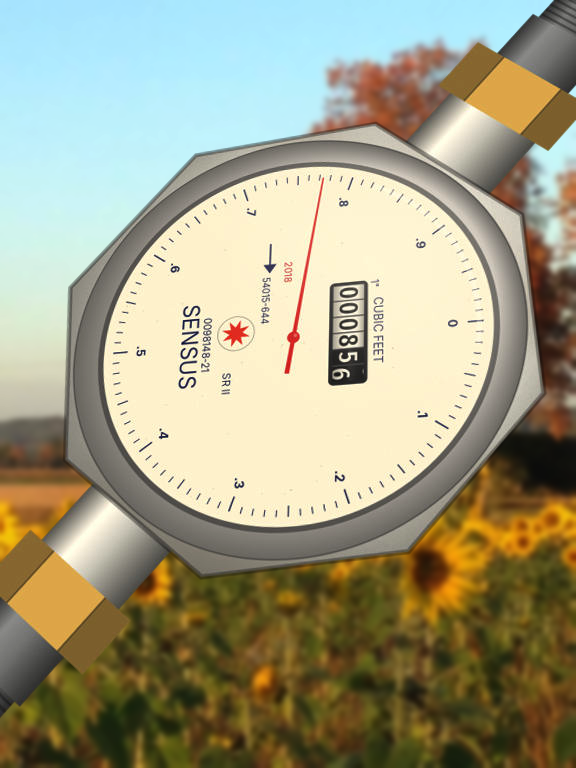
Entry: value=855.77 unit=ft³
